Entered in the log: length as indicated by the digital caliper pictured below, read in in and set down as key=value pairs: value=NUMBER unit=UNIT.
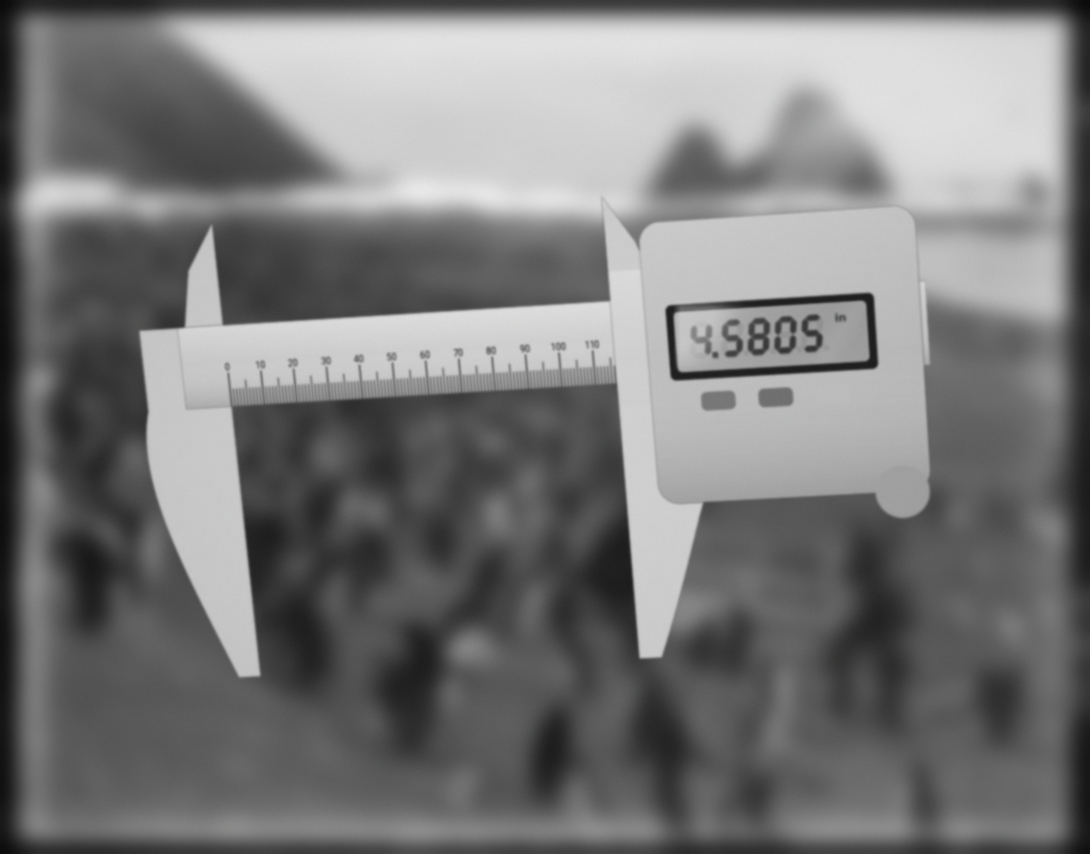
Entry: value=4.5805 unit=in
